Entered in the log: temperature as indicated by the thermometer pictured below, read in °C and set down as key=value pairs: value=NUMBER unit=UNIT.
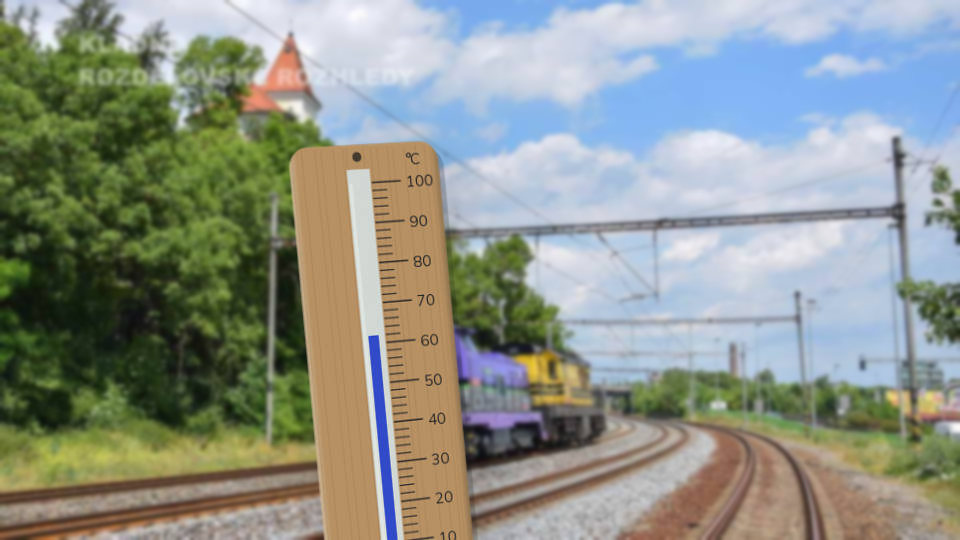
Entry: value=62 unit=°C
